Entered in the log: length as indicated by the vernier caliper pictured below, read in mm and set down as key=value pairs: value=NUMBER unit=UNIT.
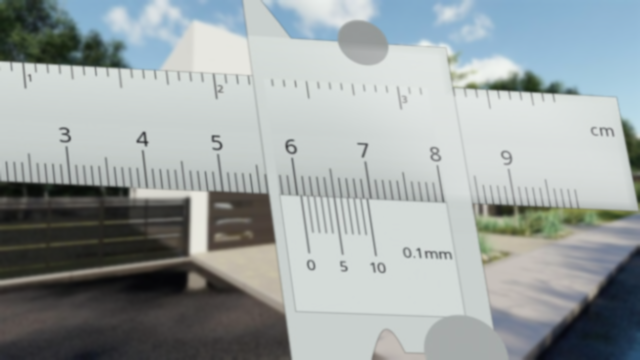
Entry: value=60.5 unit=mm
